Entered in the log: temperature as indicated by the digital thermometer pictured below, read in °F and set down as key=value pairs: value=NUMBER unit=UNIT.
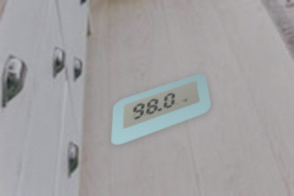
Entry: value=98.0 unit=°F
